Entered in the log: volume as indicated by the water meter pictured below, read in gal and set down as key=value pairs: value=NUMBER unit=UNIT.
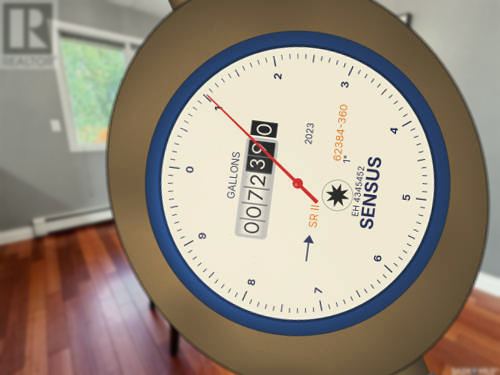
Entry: value=72391.0 unit=gal
